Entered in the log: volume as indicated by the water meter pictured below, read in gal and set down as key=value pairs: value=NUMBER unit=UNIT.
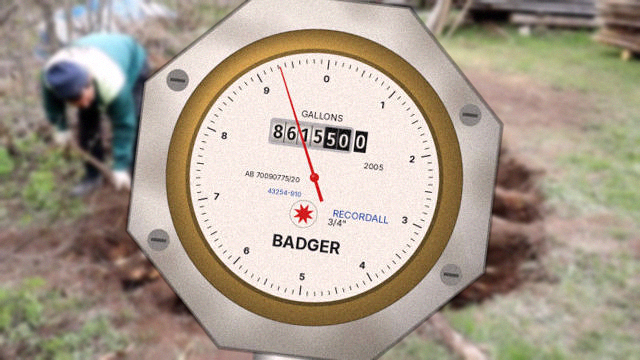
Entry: value=8615499.3 unit=gal
